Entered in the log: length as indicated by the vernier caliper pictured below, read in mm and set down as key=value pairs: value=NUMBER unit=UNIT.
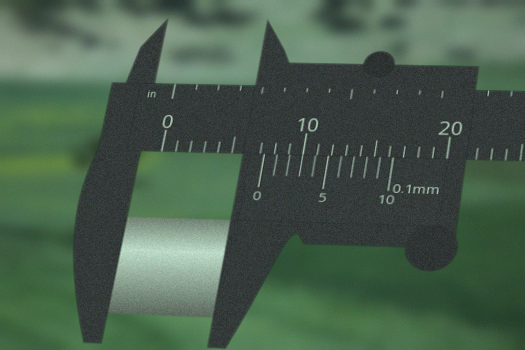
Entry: value=7.3 unit=mm
